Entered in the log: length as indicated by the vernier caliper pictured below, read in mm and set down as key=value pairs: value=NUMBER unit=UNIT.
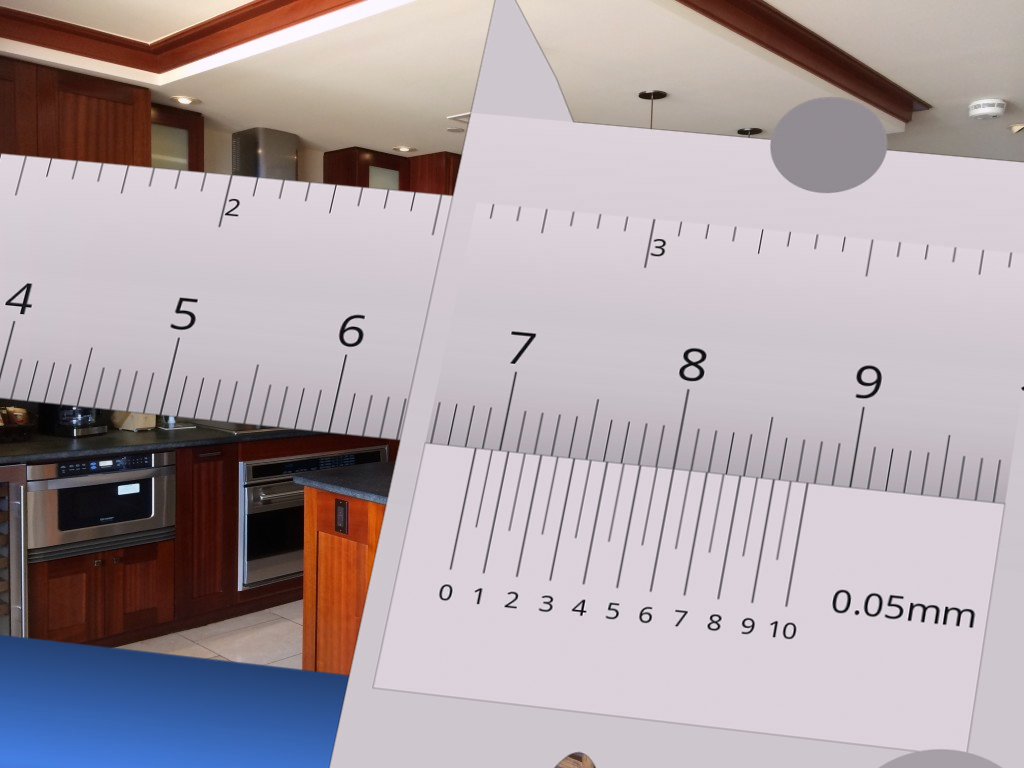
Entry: value=68.6 unit=mm
